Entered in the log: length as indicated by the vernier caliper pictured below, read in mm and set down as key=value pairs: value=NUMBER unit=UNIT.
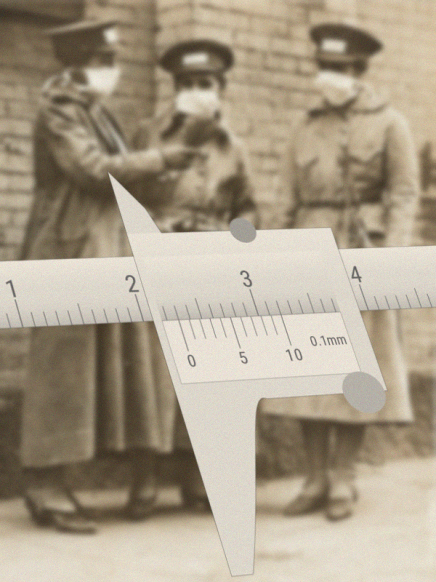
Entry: value=23.0 unit=mm
